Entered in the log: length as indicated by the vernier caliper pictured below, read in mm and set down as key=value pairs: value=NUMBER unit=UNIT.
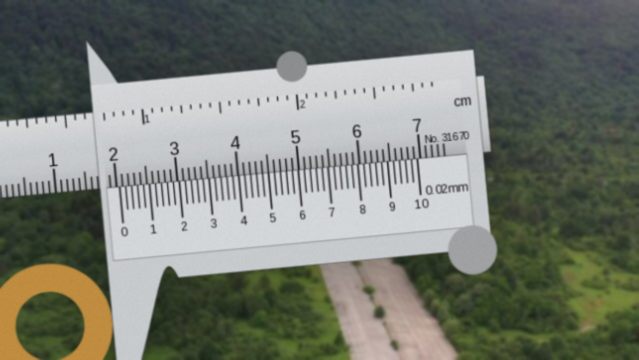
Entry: value=20.5 unit=mm
